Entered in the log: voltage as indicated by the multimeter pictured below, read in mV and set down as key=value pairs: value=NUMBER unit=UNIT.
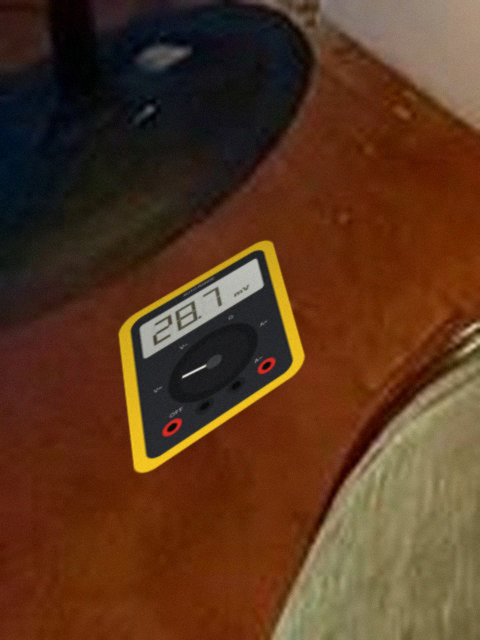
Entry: value=28.7 unit=mV
